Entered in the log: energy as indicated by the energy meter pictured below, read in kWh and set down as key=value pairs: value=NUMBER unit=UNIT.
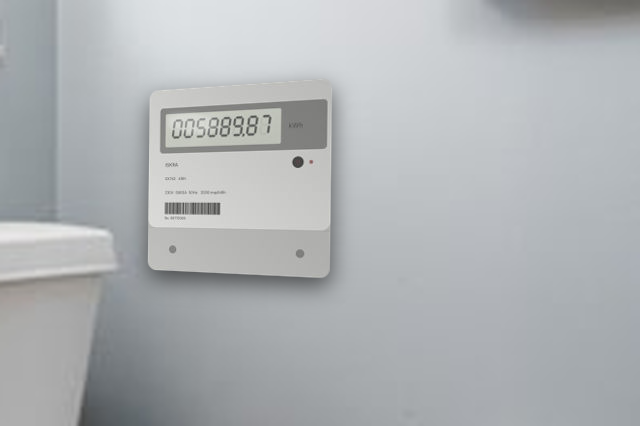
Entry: value=5889.87 unit=kWh
